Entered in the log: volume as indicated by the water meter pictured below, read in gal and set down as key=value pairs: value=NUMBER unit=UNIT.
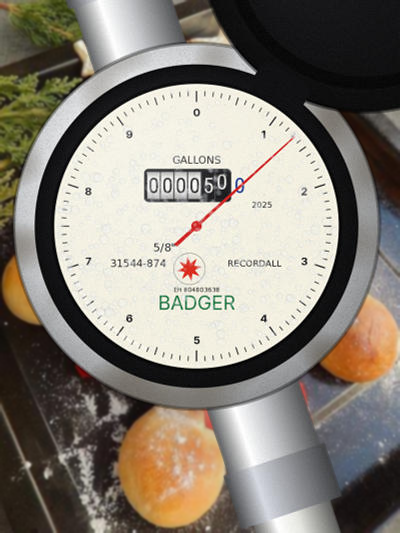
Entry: value=501.3 unit=gal
